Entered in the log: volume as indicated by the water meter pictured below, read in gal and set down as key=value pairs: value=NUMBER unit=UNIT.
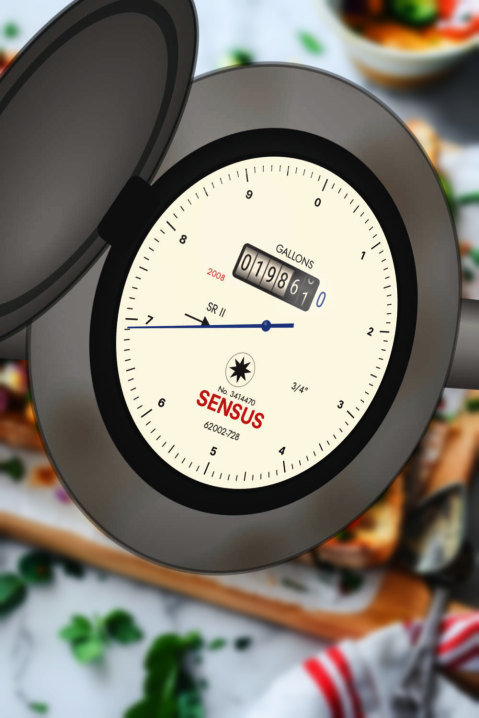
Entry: value=198606.9 unit=gal
